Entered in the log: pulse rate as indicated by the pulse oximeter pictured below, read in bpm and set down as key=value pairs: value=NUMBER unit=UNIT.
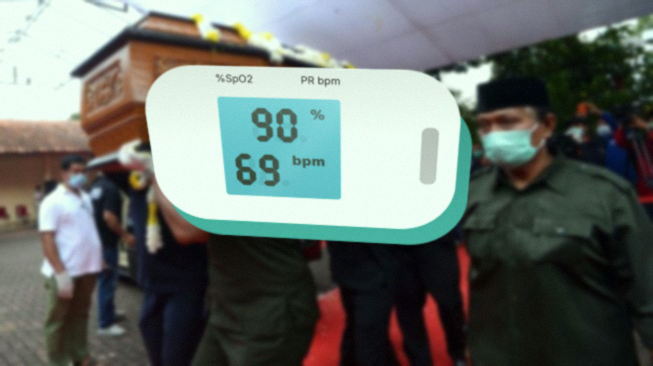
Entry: value=69 unit=bpm
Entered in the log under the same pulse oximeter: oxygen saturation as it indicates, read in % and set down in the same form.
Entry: value=90 unit=%
